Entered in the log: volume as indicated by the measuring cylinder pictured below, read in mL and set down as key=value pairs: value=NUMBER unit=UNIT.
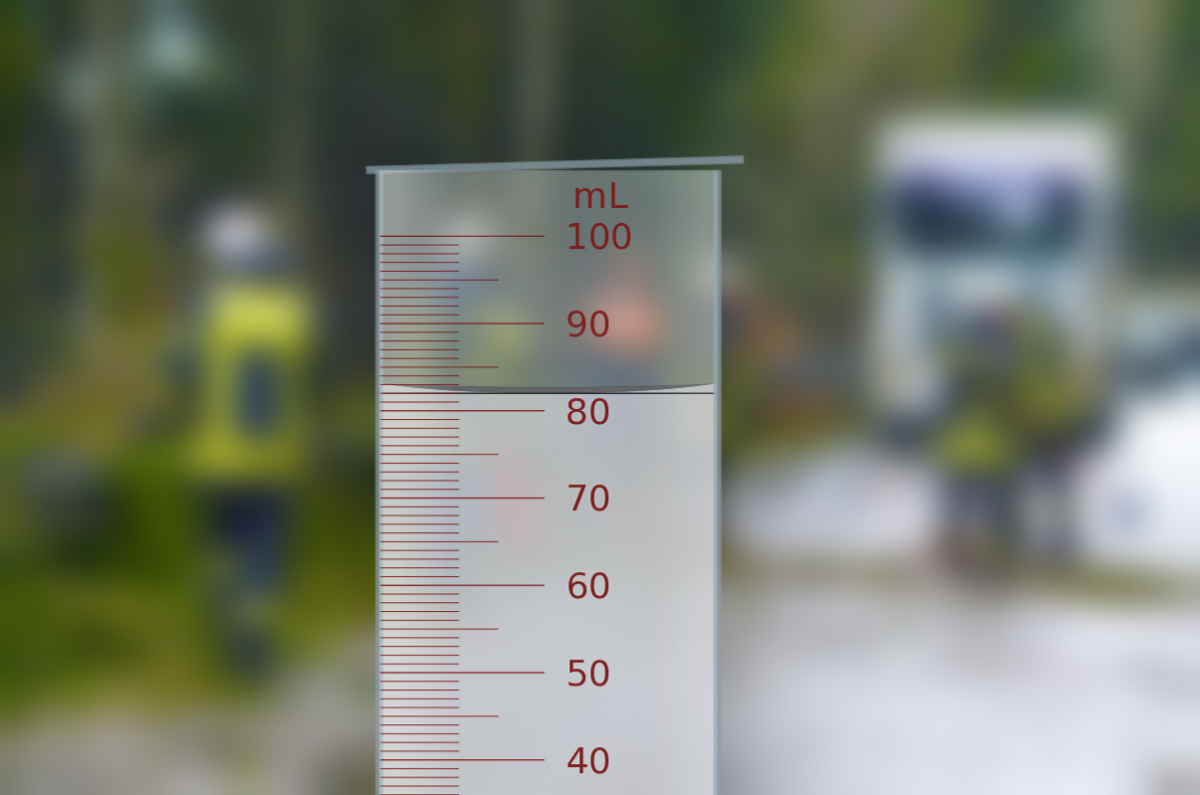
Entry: value=82 unit=mL
